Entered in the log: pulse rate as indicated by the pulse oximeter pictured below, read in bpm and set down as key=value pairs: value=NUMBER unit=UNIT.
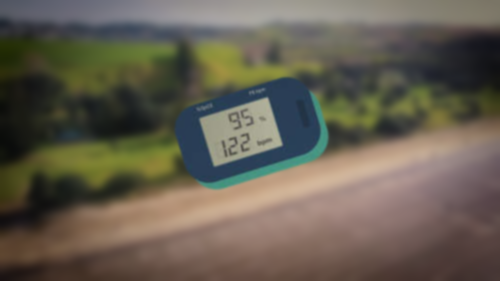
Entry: value=122 unit=bpm
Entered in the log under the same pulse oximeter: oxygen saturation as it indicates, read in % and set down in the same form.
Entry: value=95 unit=%
